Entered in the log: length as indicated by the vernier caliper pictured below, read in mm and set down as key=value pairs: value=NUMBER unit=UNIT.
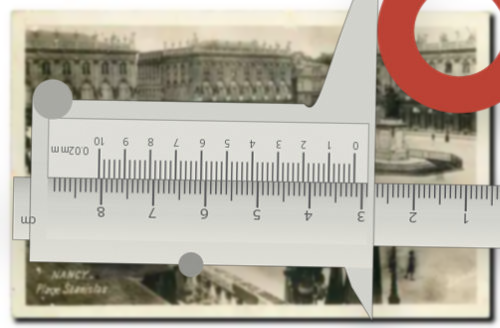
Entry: value=31.5 unit=mm
